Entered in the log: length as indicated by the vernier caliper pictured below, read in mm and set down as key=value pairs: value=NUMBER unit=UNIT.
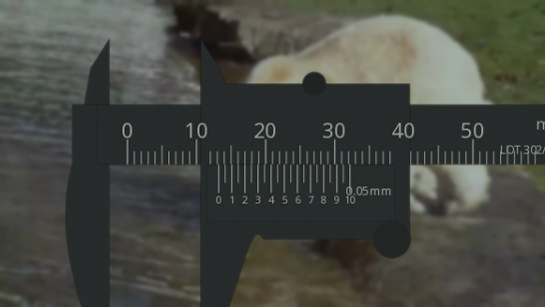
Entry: value=13.2 unit=mm
